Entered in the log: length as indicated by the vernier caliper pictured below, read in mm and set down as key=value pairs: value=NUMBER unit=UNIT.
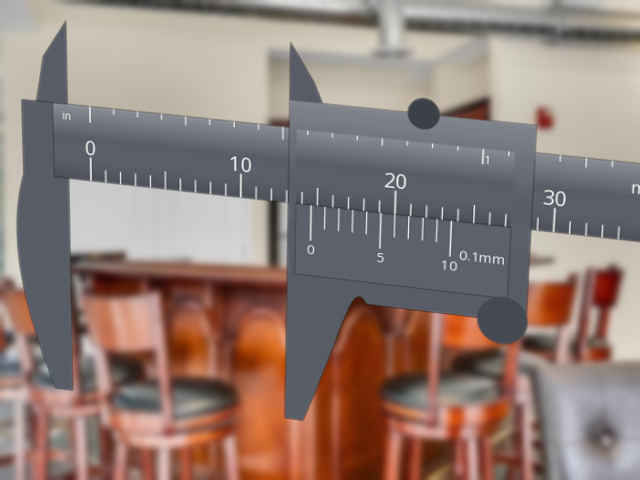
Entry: value=14.6 unit=mm
